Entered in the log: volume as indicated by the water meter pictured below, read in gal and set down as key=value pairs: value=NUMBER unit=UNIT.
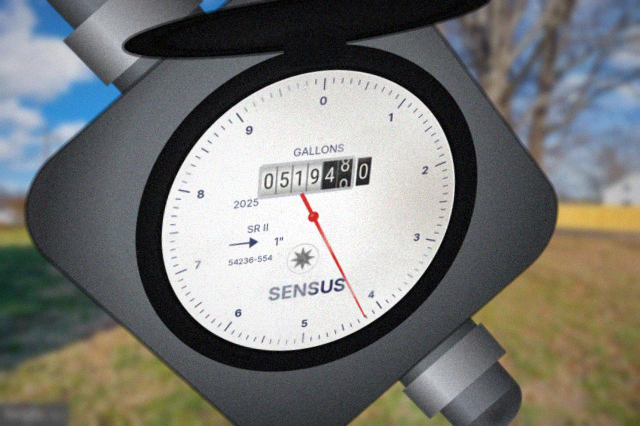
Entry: value=519484.2 unit=gal
